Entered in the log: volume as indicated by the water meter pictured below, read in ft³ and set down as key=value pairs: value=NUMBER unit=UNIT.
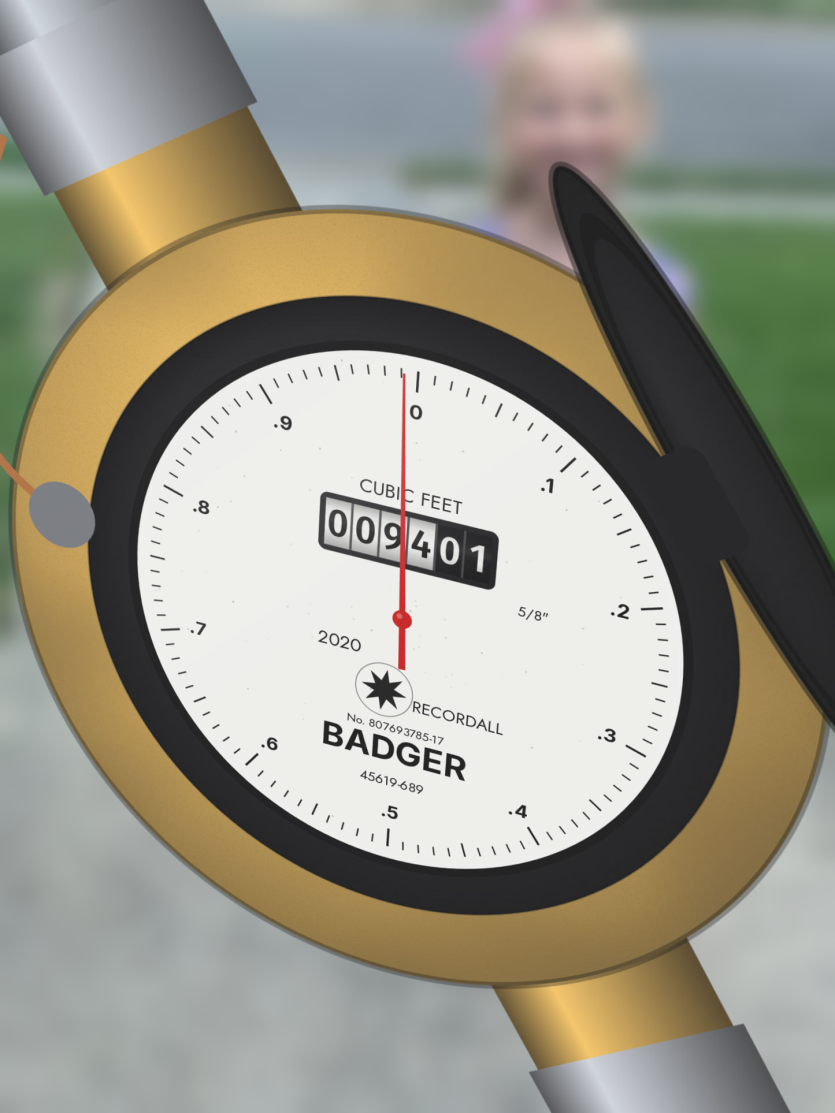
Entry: value=9400.99 unit=ft³
